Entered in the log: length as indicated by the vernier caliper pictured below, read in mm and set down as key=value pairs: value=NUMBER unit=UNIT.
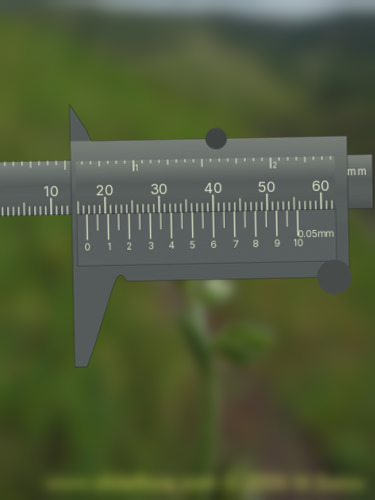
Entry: value=16.6 unit=mm
